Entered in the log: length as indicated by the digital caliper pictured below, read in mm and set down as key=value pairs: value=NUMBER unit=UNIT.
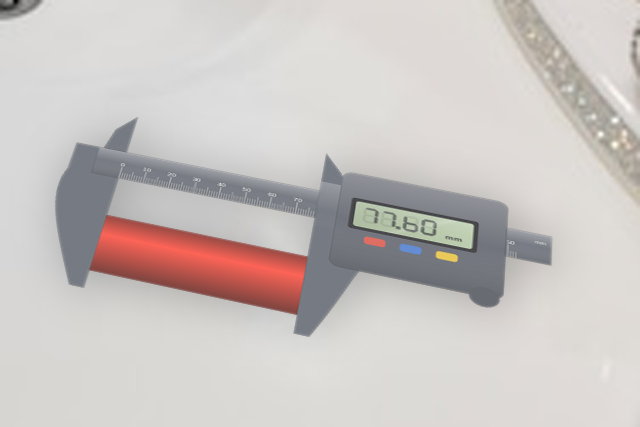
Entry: value=77.60 unit=mm
